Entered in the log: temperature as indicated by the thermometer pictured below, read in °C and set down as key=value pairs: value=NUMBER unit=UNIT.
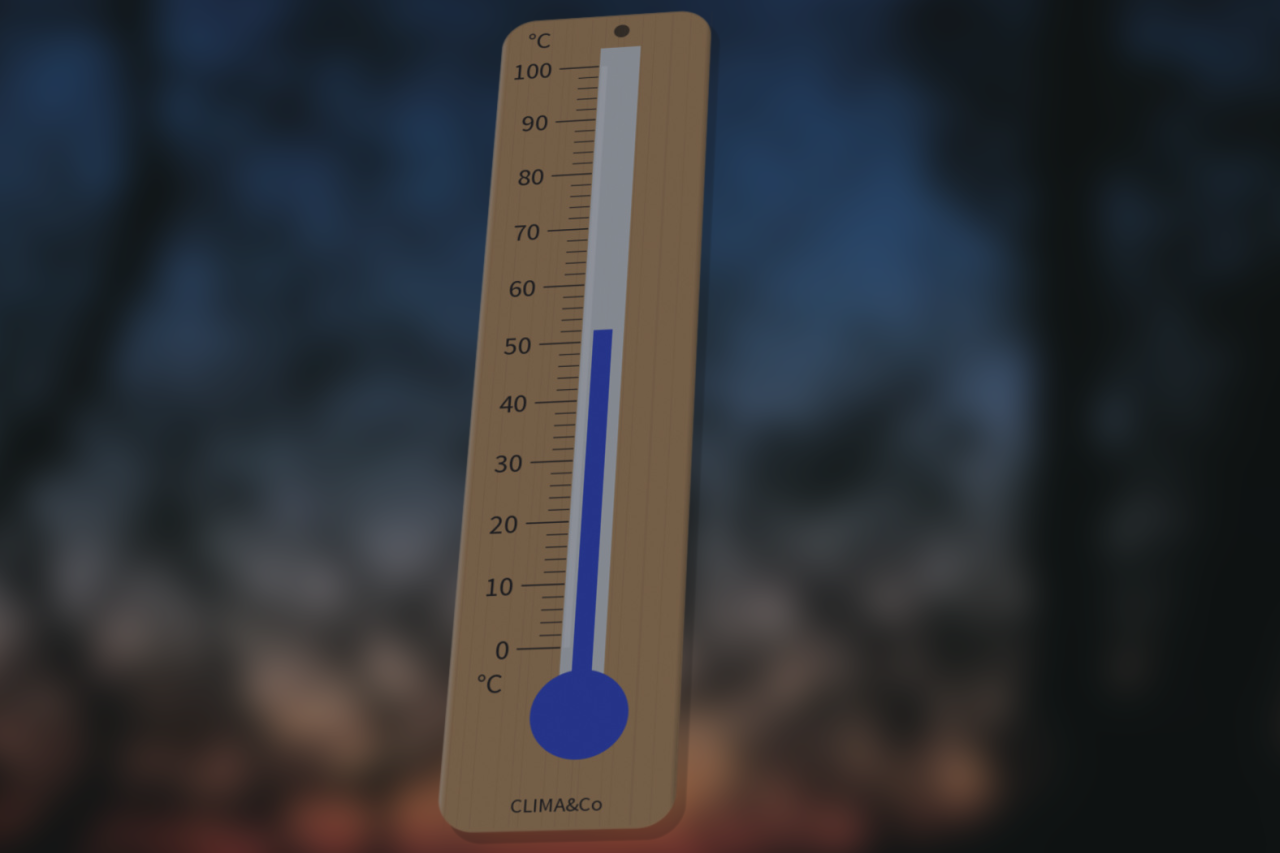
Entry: value=52 unit=°C
